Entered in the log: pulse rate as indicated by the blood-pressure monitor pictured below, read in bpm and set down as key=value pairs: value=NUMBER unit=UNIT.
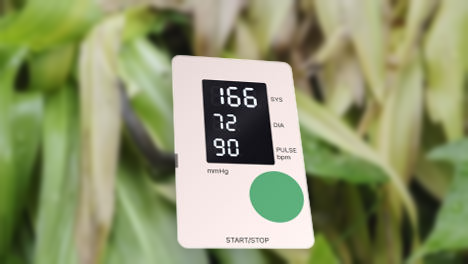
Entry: value=90 unit=bpm
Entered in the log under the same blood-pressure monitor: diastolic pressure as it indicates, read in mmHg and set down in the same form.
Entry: value=72 unit=mmHg
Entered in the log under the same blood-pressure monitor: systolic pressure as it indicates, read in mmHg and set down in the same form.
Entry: value=166 unit=mmHg
